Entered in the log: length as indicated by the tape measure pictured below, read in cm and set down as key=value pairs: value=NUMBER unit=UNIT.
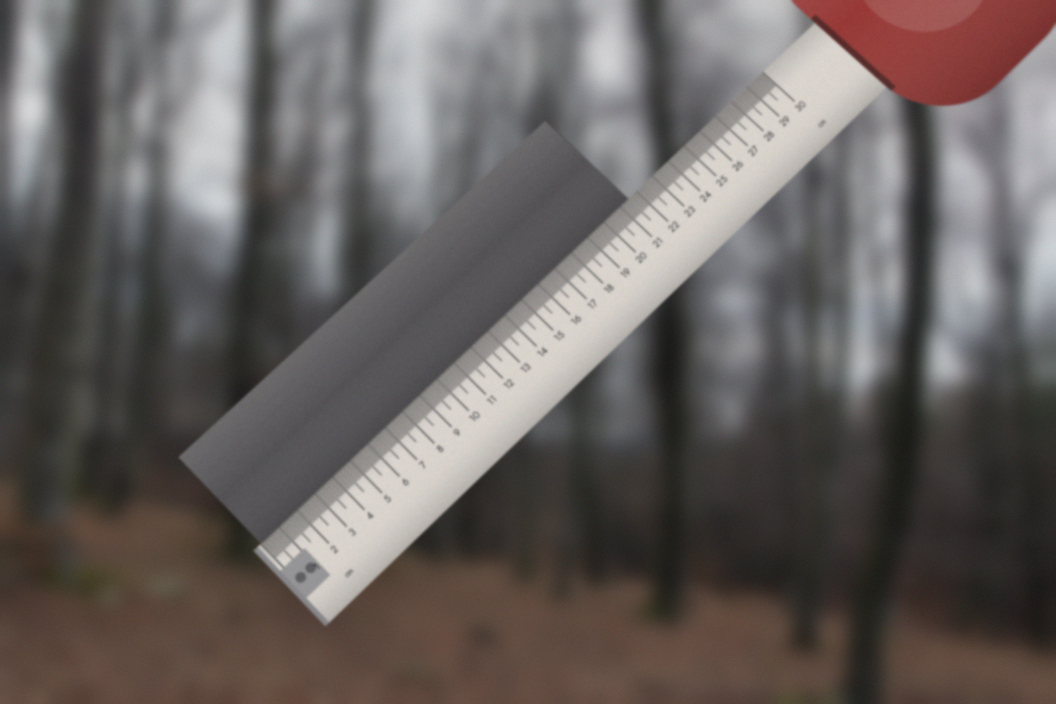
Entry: value=21.5 unit=cm
